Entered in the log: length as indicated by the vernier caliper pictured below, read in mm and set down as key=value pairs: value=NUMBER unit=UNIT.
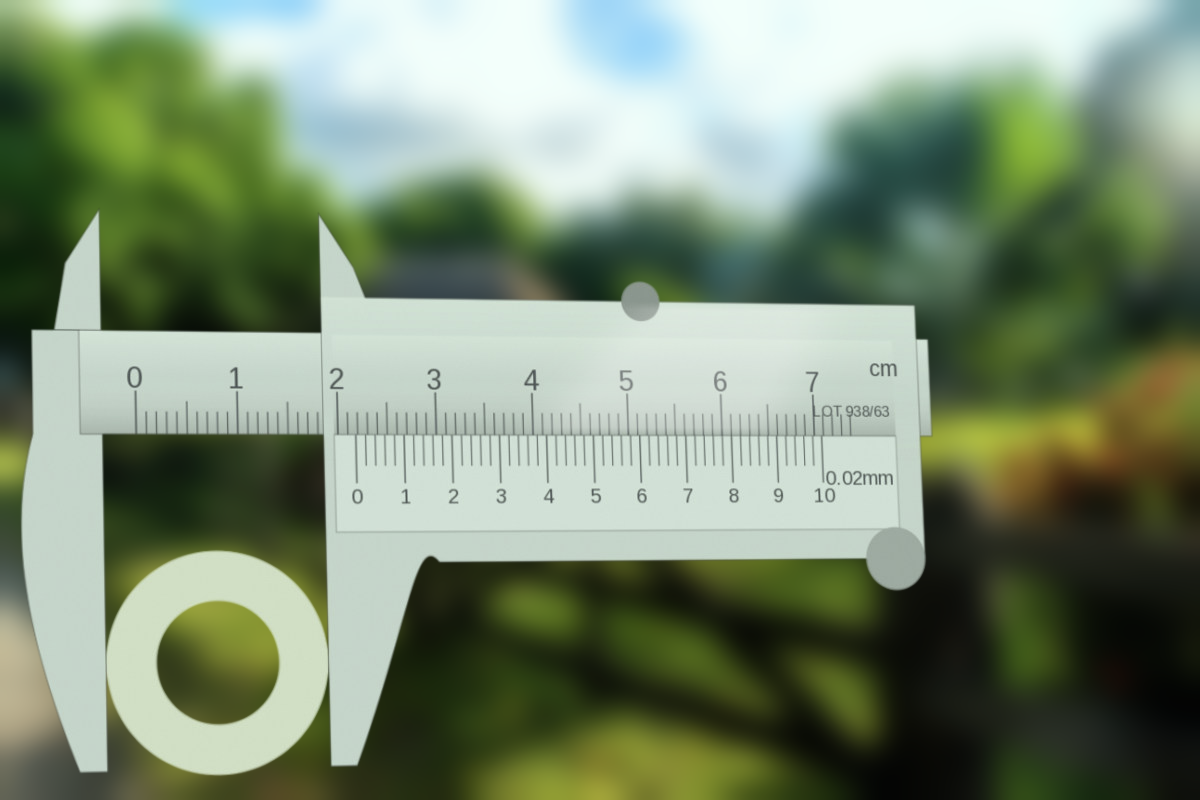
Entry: value=21.8 unit=mm
